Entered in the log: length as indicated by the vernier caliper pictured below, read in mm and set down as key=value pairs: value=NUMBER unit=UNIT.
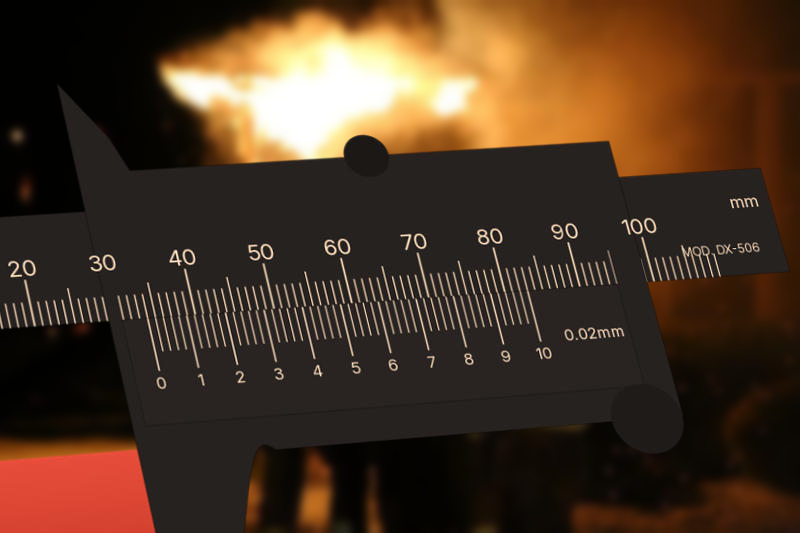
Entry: value=34.0 unit=mm
